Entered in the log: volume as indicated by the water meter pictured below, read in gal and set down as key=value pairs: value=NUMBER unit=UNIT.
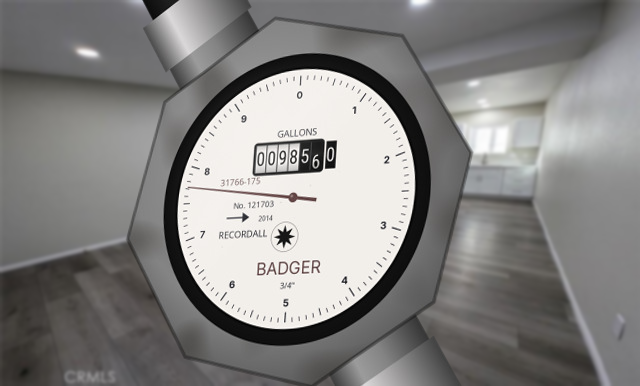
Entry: value=98557.7 unit=gal
